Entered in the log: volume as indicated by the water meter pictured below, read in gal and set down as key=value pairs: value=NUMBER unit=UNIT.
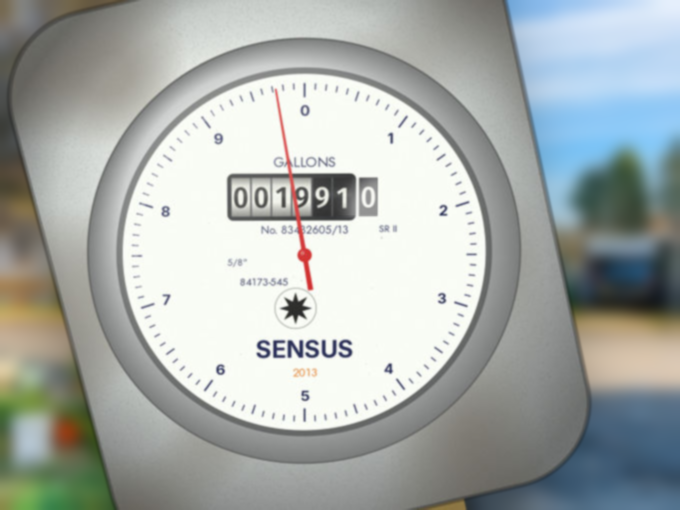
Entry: value=19909.7 unit=gal
